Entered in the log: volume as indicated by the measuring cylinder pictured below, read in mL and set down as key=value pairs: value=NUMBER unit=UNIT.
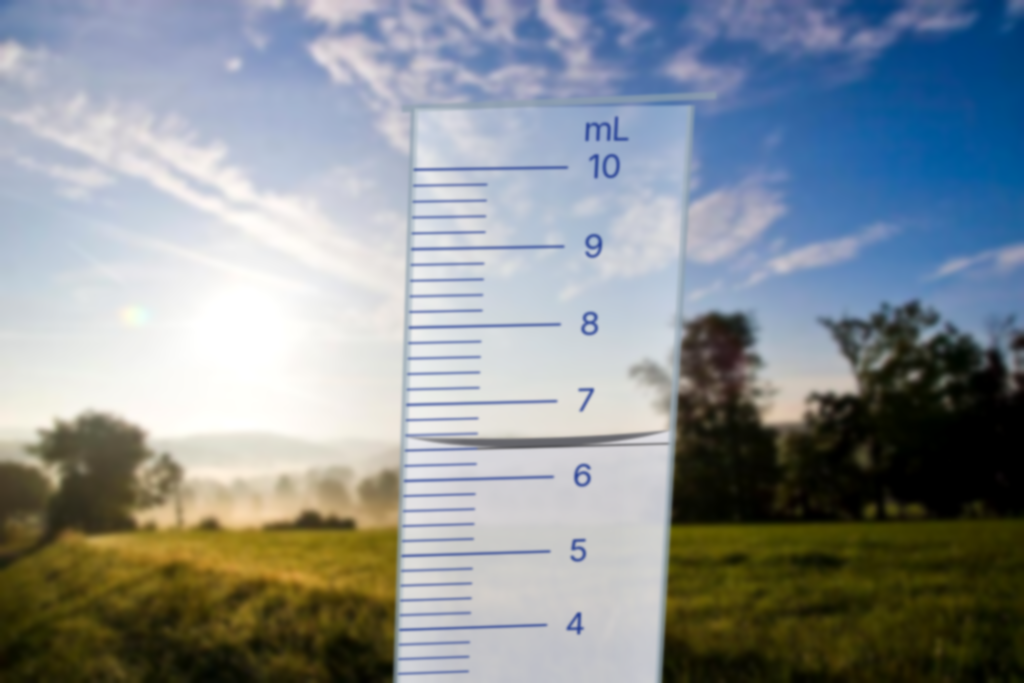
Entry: value=6.4 unit=mL
